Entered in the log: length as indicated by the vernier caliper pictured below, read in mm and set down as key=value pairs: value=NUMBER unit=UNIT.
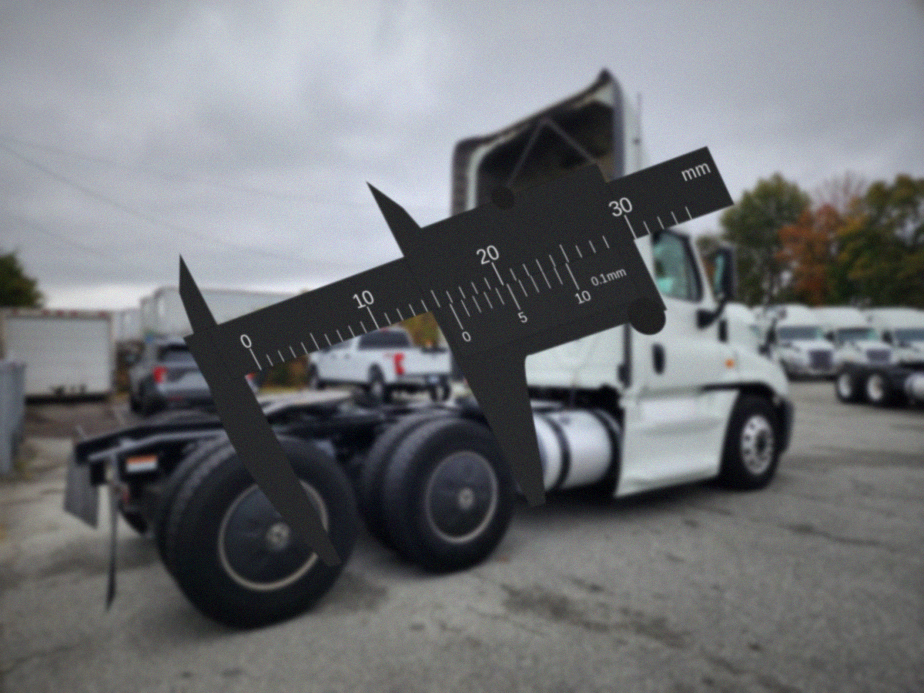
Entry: value=15.8 unit=mm
